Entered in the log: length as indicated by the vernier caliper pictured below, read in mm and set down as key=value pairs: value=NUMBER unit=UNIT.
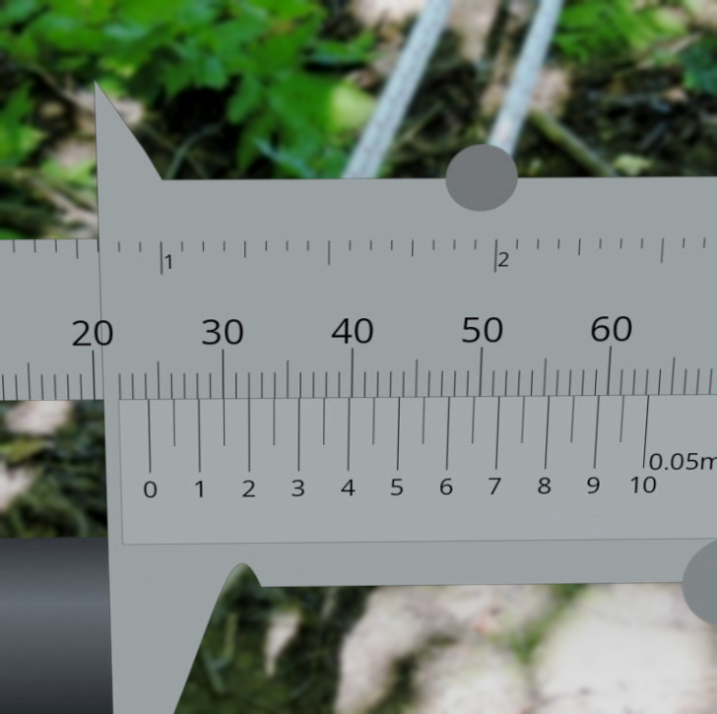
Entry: value=24.2 unit=mm
